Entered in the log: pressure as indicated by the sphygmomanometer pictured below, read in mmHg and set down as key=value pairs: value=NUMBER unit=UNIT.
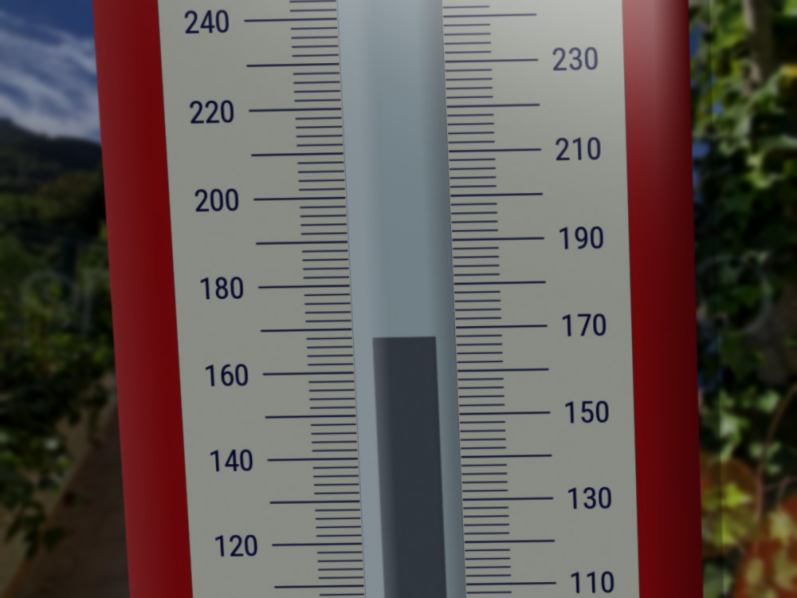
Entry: value=168 unit=mmHg
